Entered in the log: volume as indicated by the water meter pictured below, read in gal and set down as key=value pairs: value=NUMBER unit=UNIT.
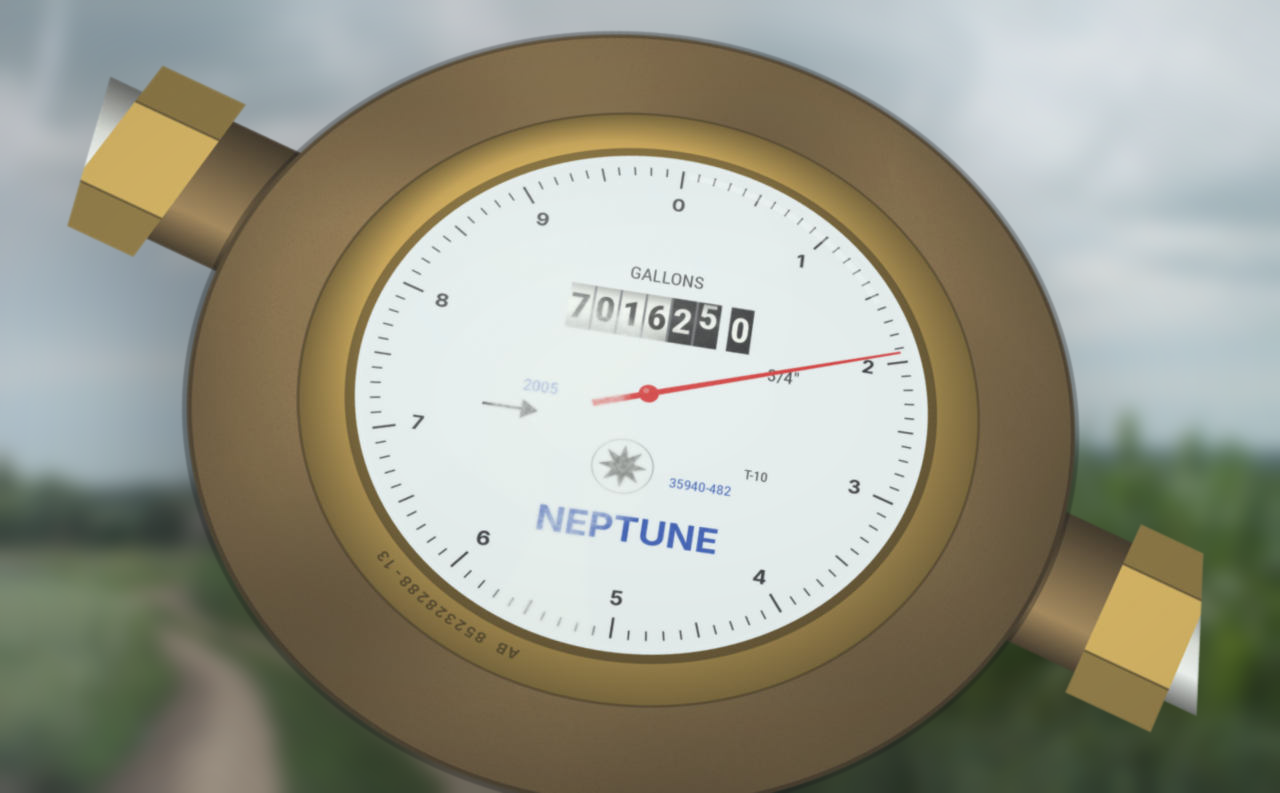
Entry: value=7016251.9 unit=gal
